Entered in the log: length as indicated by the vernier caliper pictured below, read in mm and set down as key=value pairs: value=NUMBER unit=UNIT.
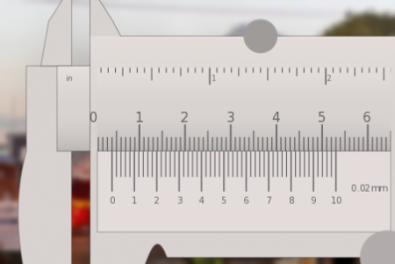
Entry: value=4.0 unit=mm
